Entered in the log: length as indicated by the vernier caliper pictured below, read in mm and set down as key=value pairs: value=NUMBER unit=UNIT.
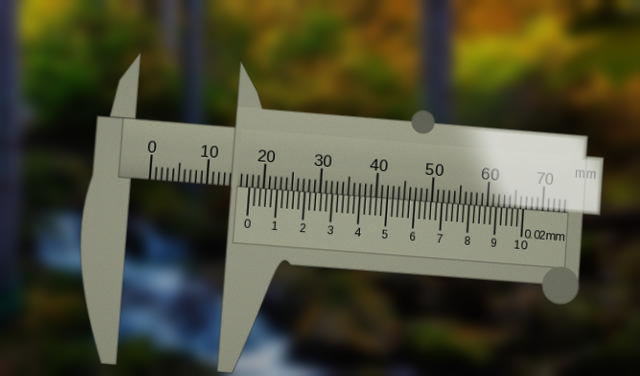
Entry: value=17.5 unit=mm
